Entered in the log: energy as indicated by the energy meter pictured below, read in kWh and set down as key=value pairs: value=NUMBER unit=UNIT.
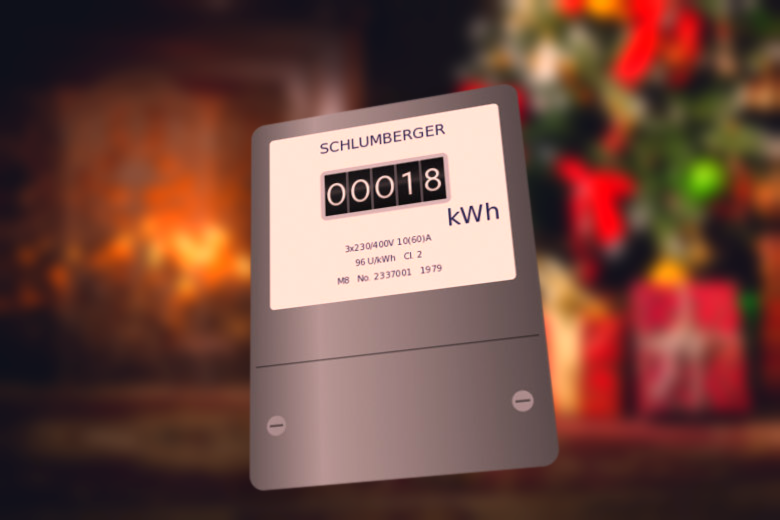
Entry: value=18 unit=kWh
